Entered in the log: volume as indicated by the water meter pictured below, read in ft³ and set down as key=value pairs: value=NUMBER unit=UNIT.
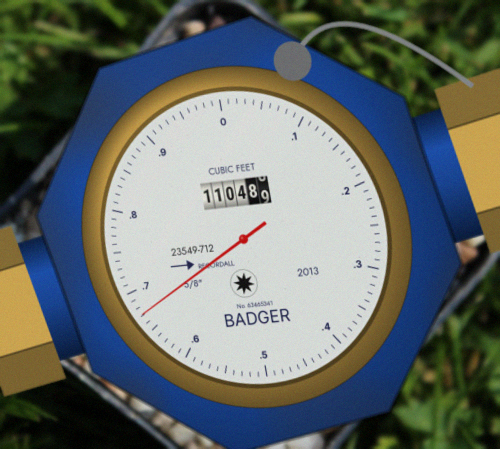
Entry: value=110488.67 unit=ft³
